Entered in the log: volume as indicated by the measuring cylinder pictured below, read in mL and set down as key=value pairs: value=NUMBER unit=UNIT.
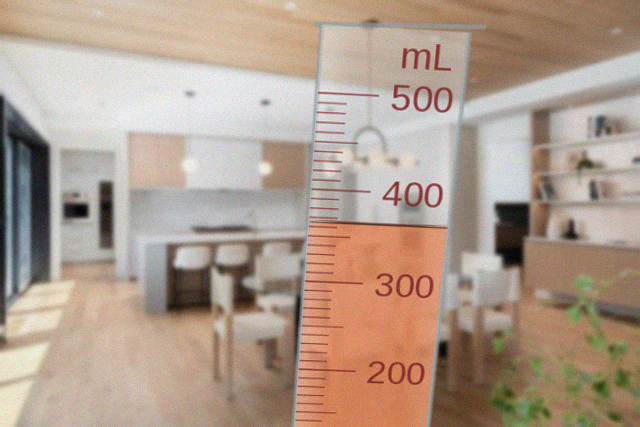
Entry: value=365 unit=mL
